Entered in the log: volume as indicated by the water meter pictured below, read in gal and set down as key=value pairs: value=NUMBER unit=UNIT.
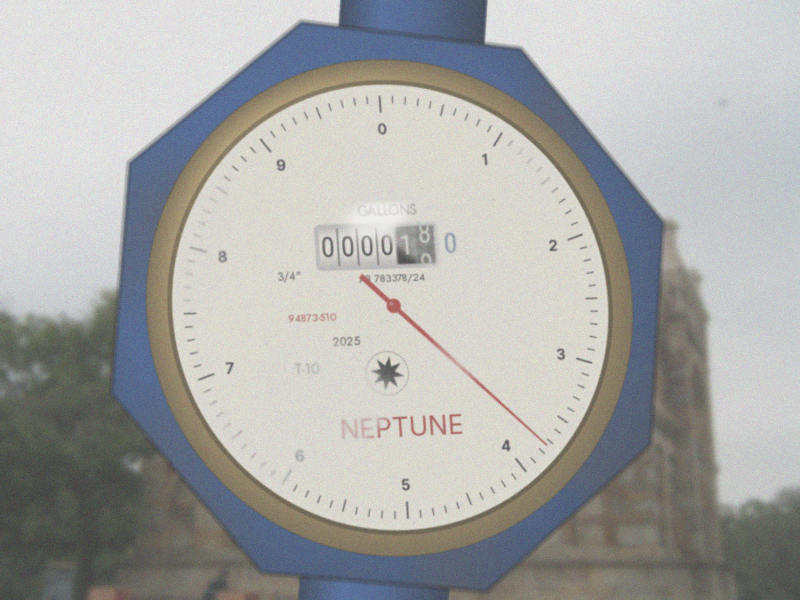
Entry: value=183.7 unit=gal
